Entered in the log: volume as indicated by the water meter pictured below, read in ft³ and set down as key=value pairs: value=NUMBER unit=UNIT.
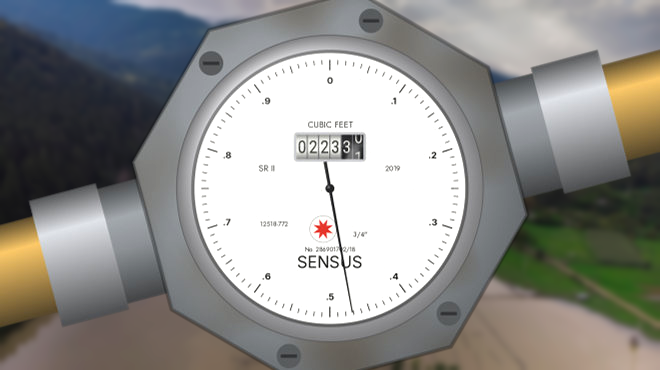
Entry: value=22330.47 unit=ft³
